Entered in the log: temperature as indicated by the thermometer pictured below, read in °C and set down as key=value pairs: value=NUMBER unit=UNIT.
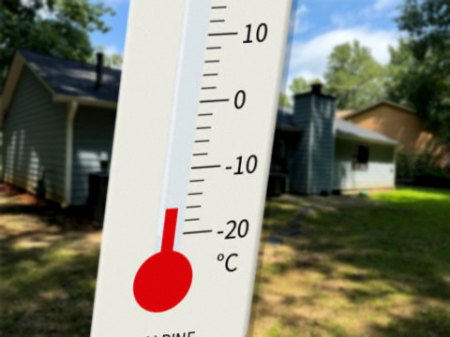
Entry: value=-16 unit=°C
